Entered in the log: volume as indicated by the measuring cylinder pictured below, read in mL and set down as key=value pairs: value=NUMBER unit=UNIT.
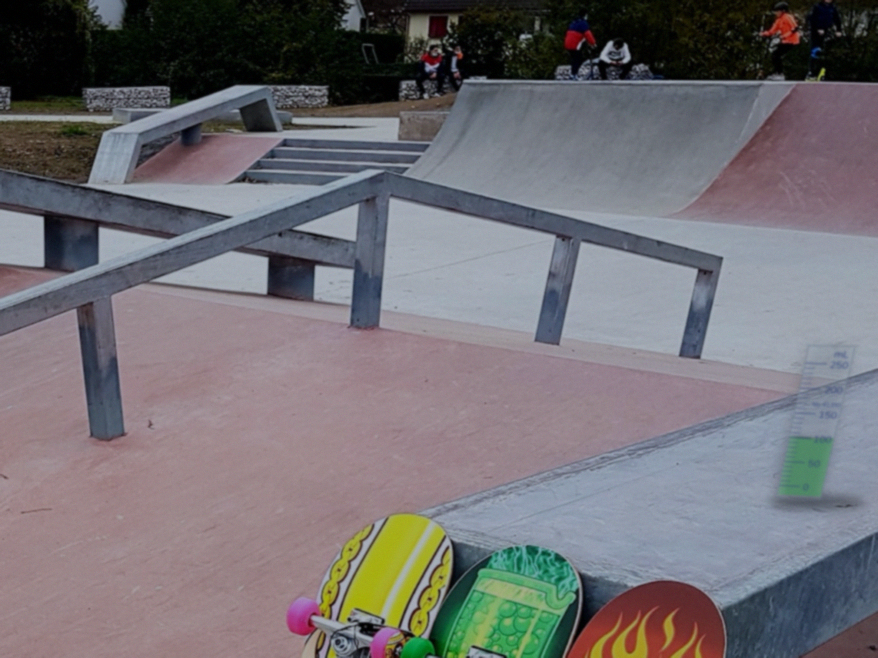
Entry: value=100 unit=mL
